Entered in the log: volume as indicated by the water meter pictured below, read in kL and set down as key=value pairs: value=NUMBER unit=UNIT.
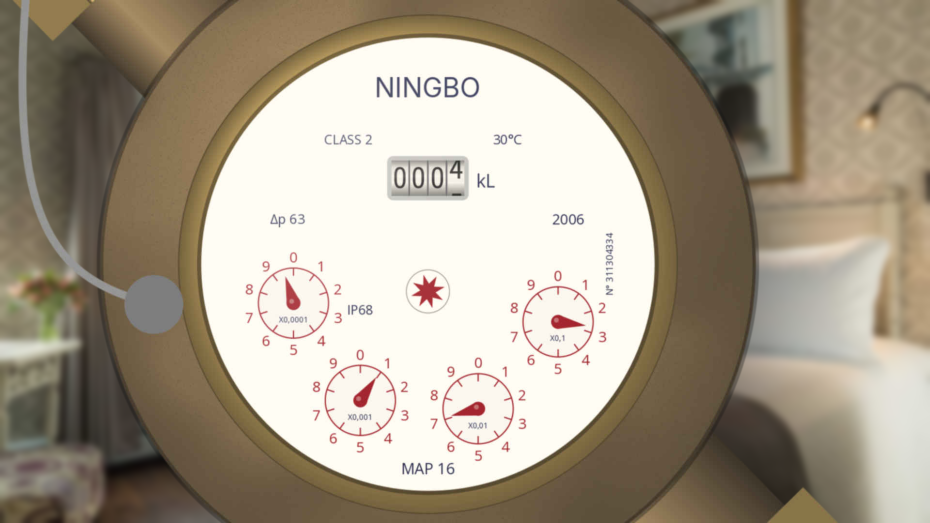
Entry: value=4.2709 unit=kL
